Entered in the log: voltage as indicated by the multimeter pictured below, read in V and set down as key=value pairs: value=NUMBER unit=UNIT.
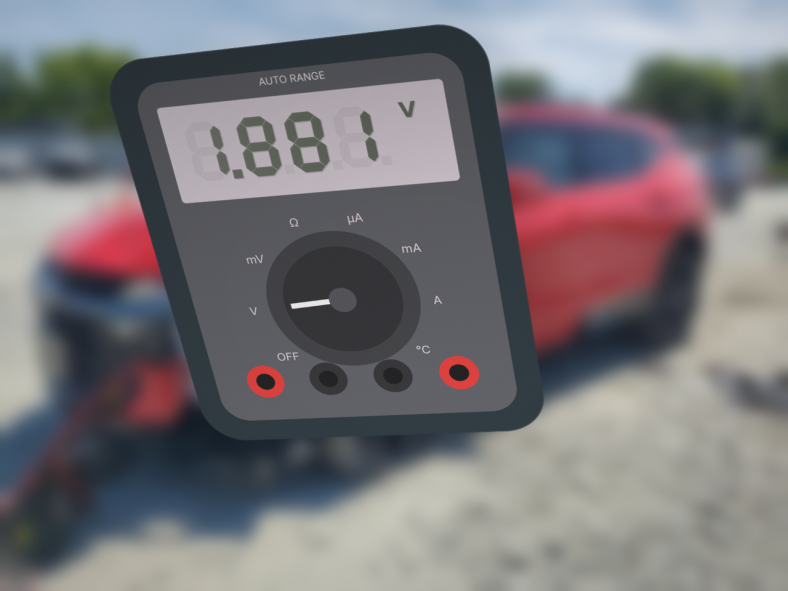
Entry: value=1.881 unit=V
